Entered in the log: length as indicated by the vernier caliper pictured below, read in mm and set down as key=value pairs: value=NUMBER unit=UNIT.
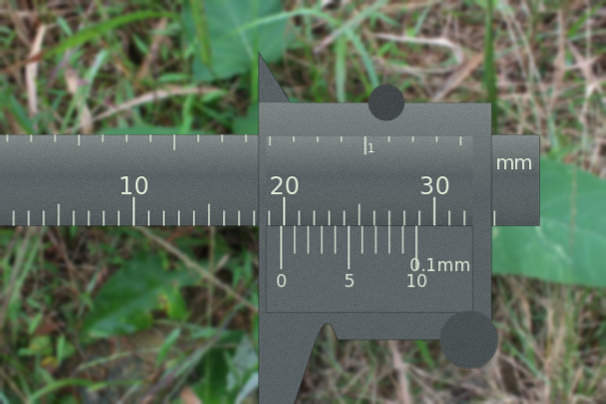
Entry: value=19.8 unit=mm
